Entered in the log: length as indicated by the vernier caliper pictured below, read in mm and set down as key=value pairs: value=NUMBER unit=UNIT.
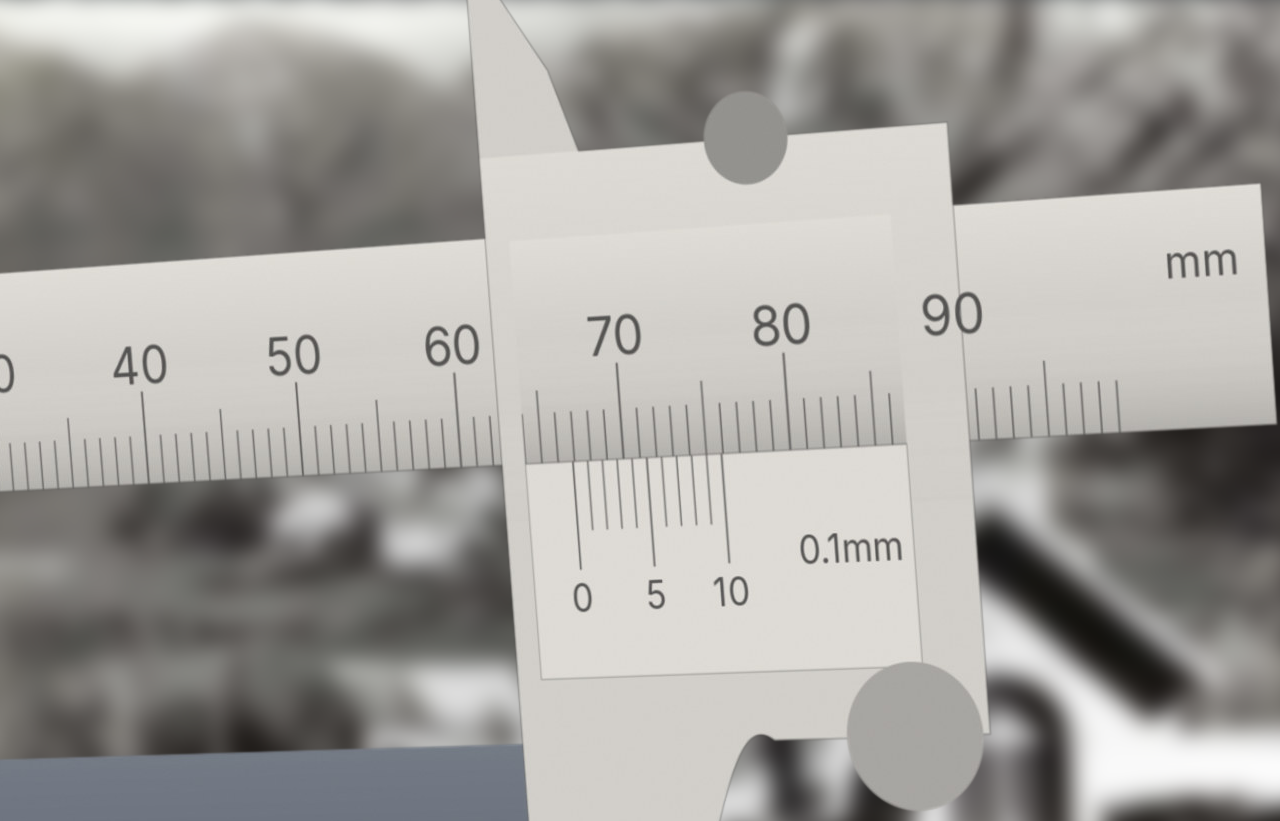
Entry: value=66.9 unit=mm
